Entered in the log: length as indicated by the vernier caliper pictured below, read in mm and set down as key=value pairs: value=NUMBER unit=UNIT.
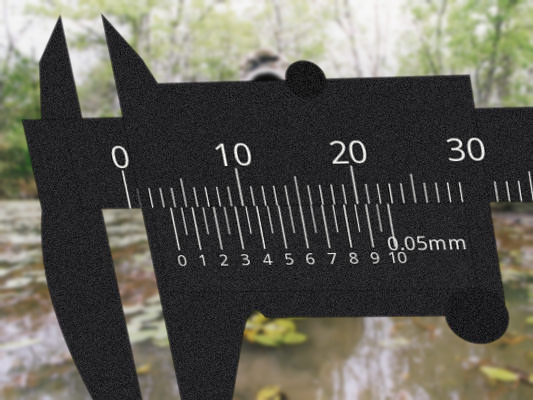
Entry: value=3.6 unit=mm
